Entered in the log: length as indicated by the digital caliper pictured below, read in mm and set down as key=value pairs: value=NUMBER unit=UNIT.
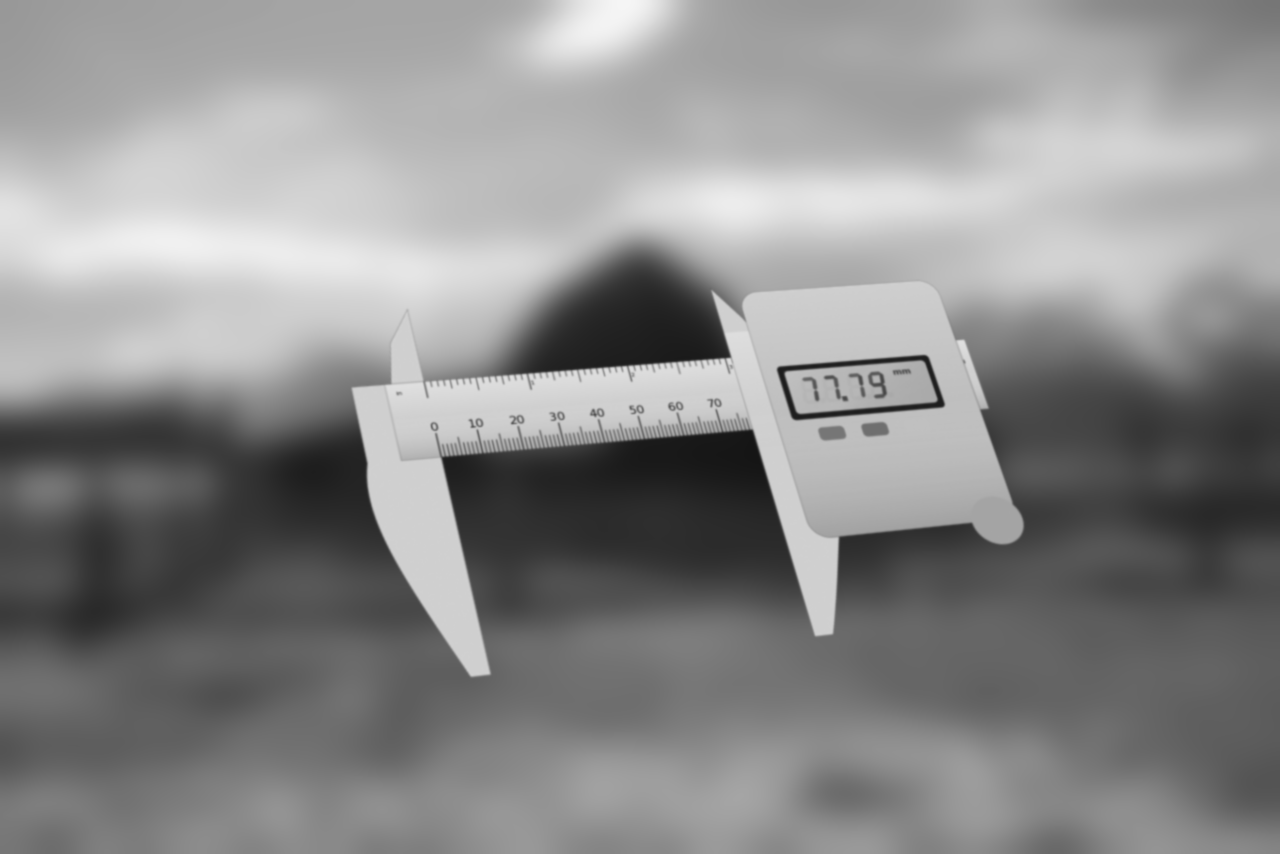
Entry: value=77.79 unit=mm
